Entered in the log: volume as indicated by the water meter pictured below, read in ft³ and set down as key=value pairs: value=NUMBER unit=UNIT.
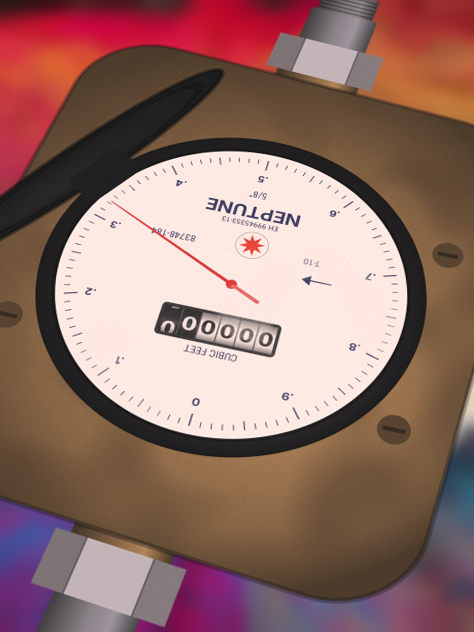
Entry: value=0.32 unit=ft³
